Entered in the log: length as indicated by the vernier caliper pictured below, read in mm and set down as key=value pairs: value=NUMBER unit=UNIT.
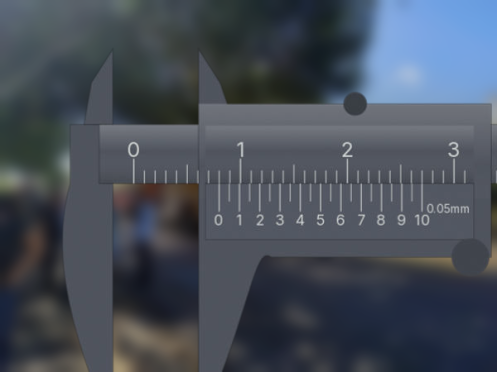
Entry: value=8.0 unit=mm
